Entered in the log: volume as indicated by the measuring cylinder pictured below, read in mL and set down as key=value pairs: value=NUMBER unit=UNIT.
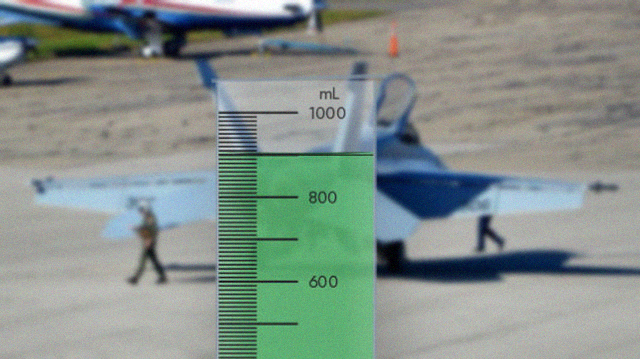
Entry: value=900 unit=mL
